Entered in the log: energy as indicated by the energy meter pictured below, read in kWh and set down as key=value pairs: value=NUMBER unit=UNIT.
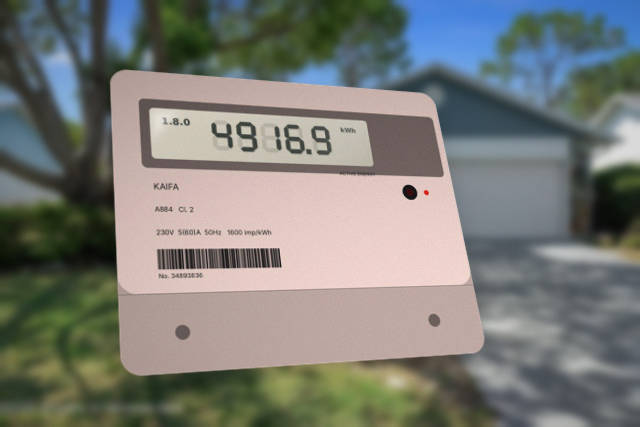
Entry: value=4916.9 unit=kWh
